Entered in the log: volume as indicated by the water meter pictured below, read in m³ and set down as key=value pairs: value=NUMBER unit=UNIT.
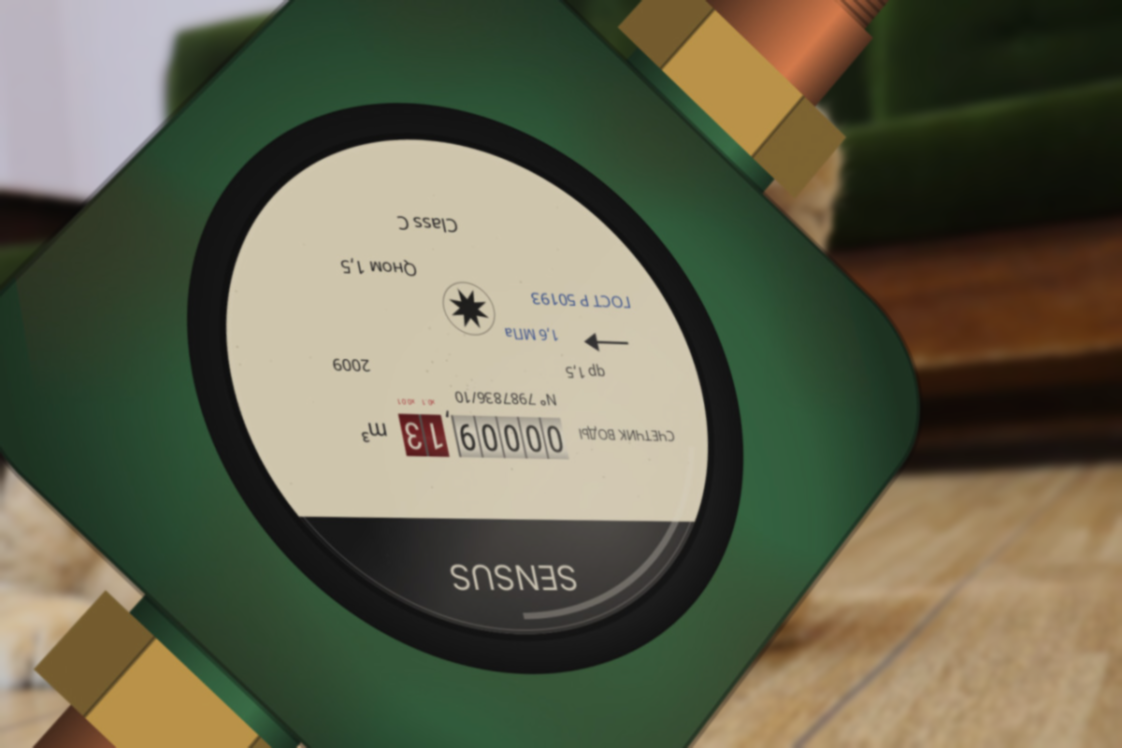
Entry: value=9.13 unit=m³
